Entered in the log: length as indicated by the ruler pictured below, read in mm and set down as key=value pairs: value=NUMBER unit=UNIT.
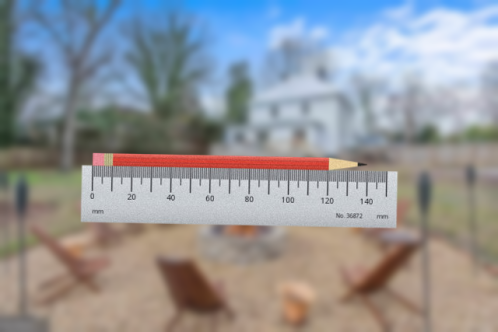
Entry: value=140 unit=mm
